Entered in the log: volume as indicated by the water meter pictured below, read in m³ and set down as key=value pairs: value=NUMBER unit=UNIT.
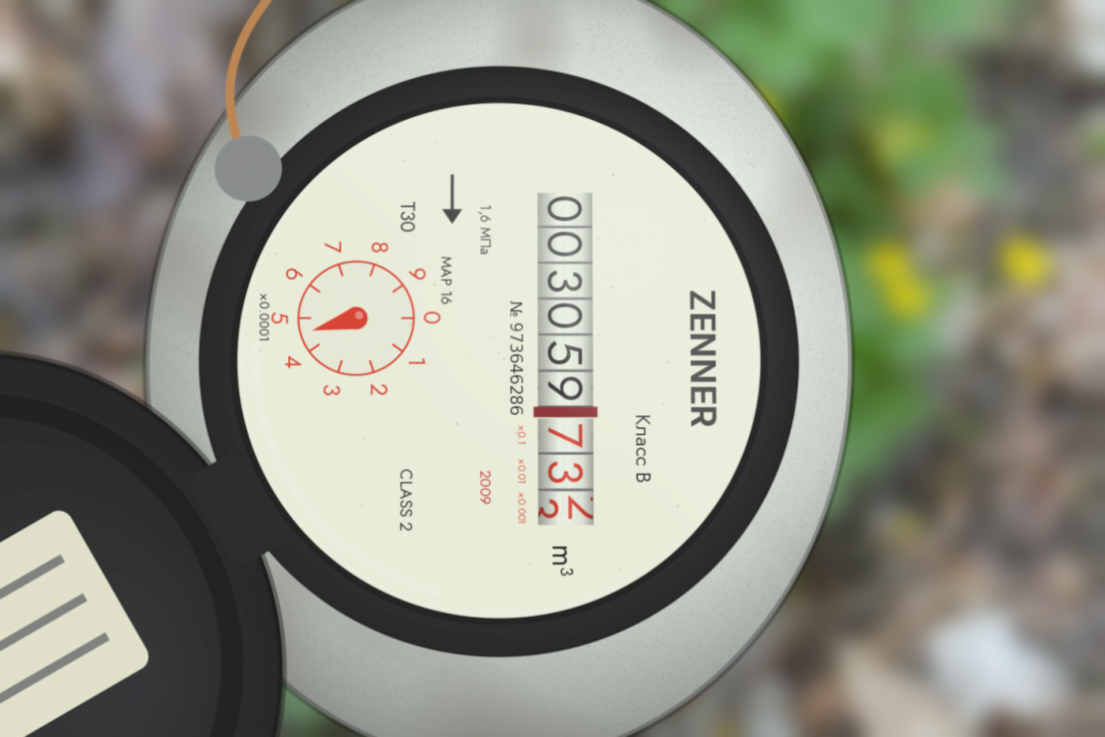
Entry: value=3059.7324 unit=m³
